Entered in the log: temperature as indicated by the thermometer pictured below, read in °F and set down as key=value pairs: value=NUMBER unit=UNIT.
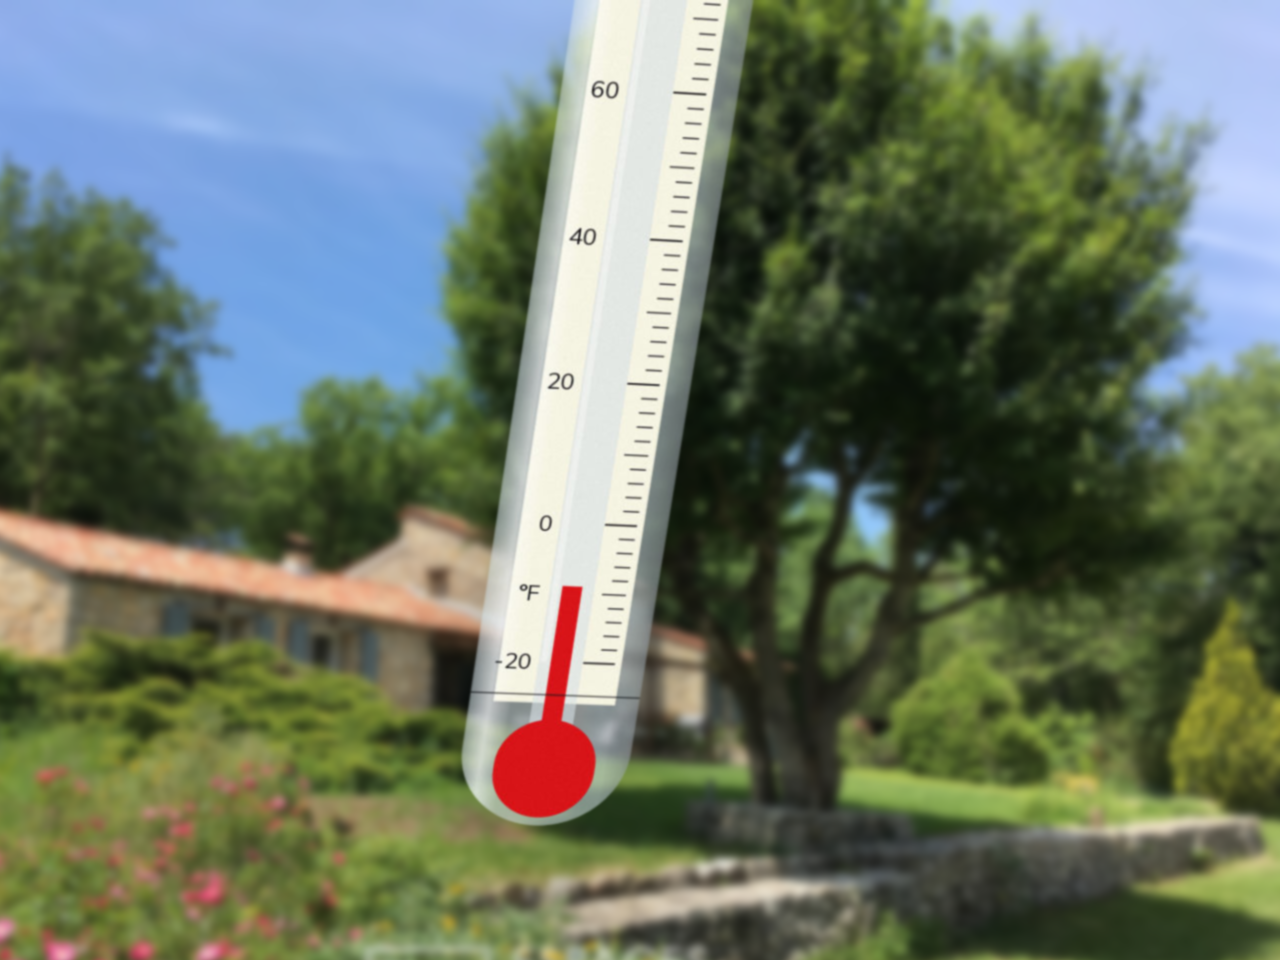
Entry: value=-9 unit=°F
